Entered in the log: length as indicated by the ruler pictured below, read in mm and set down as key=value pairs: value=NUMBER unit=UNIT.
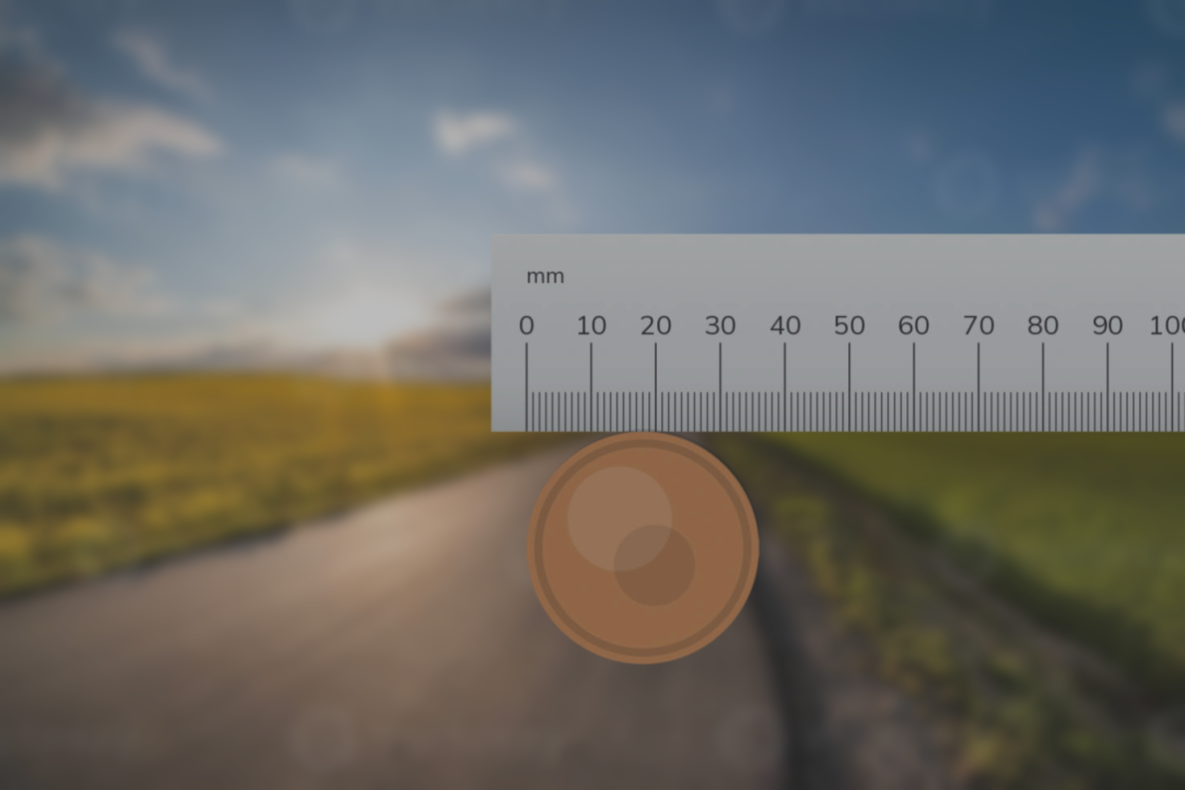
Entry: value=36 unit=mm
